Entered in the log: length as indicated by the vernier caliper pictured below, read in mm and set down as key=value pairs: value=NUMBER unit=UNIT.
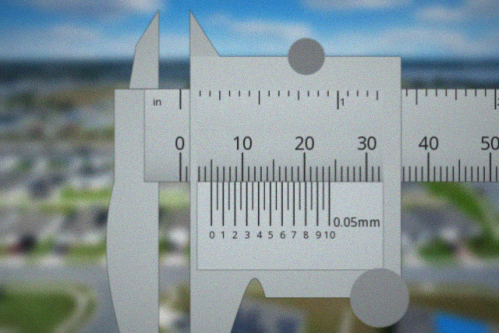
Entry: value=5.0 unit=mm
